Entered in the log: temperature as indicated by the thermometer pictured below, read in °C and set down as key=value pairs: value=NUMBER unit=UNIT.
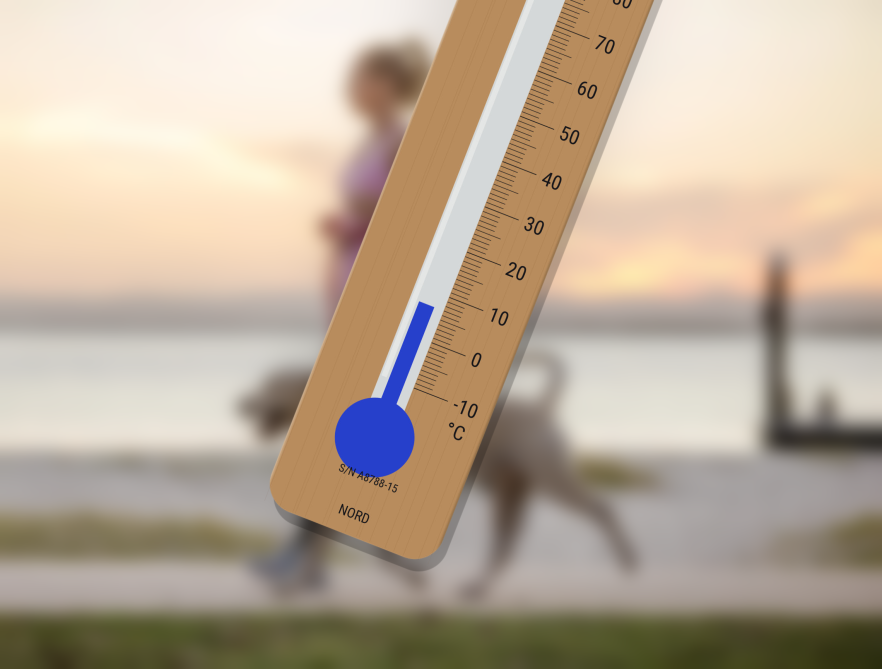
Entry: value=7 unit=°C
